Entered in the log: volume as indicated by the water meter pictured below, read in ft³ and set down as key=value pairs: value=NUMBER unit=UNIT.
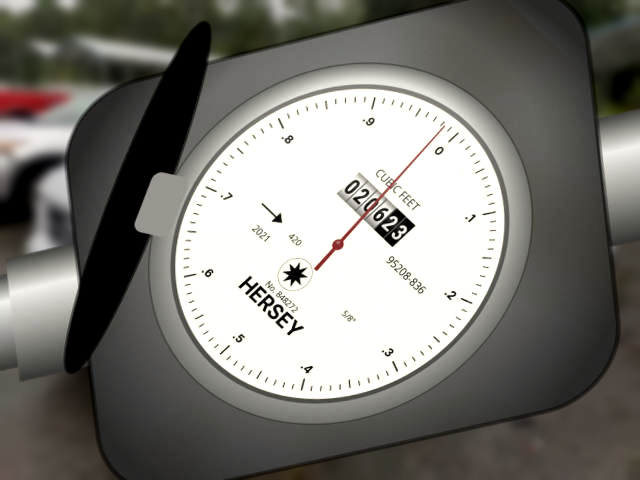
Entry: value=20622.98 unit=ft³
